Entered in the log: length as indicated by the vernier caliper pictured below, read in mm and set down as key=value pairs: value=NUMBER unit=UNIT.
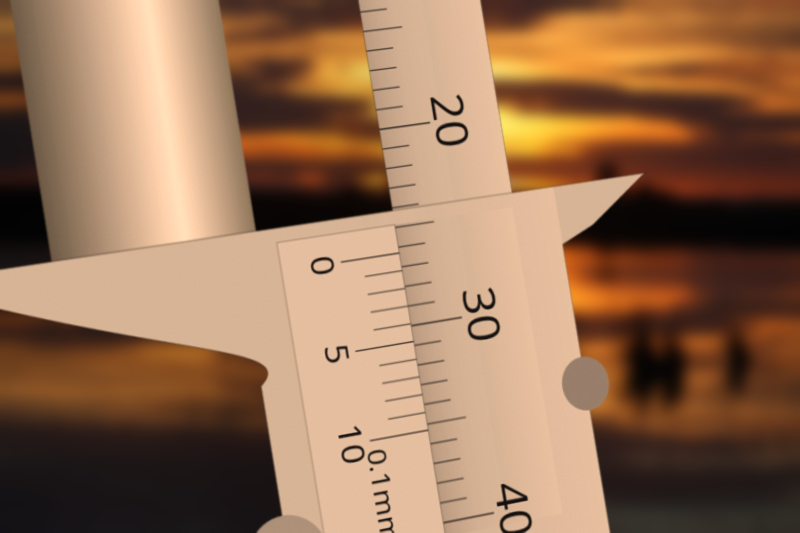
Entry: value=26.3 unit=mm
